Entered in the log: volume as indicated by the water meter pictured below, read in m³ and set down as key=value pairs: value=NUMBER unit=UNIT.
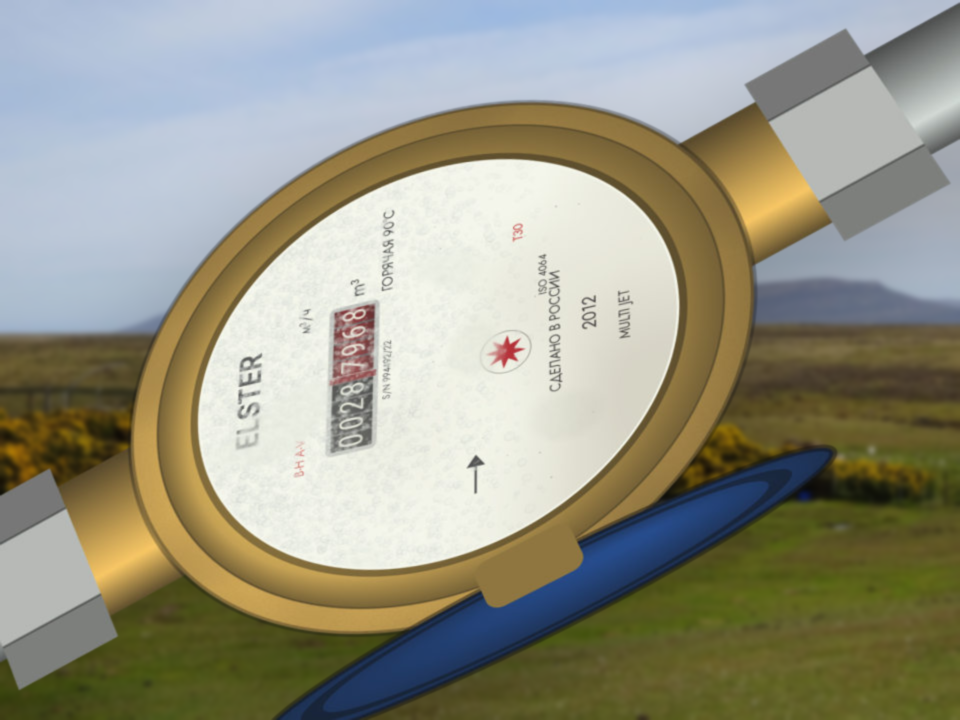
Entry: value=28.7968 unit=m³
